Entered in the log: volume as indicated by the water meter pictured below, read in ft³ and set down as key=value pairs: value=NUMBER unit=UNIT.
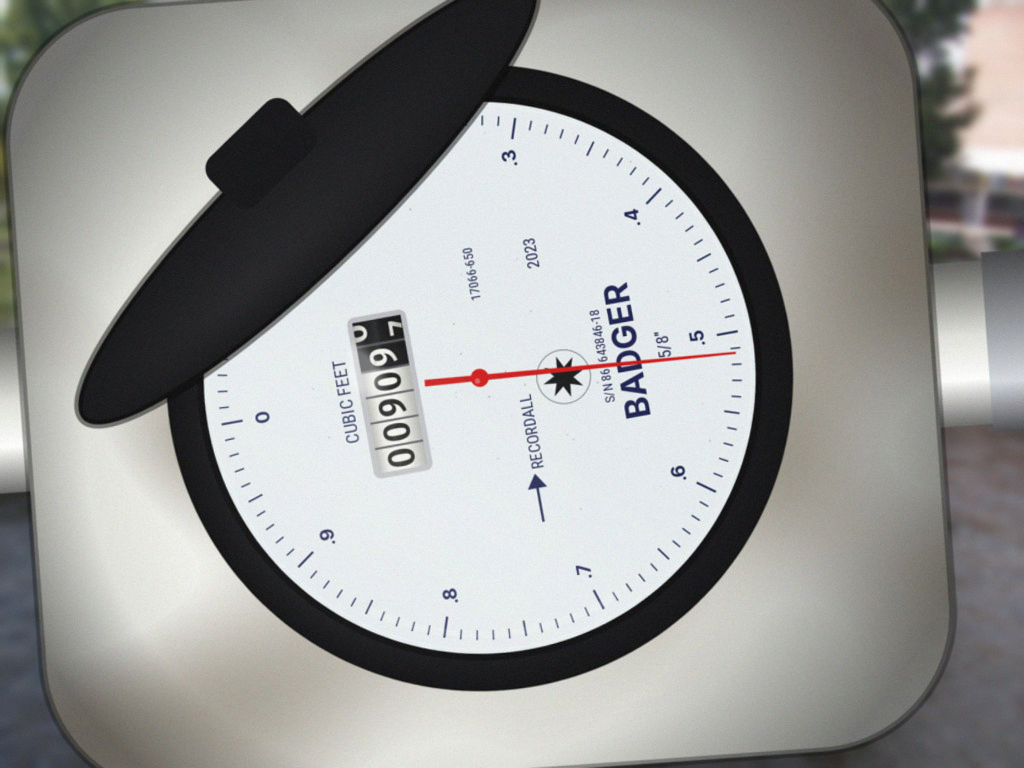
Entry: value=9096.51 unit=ft³
